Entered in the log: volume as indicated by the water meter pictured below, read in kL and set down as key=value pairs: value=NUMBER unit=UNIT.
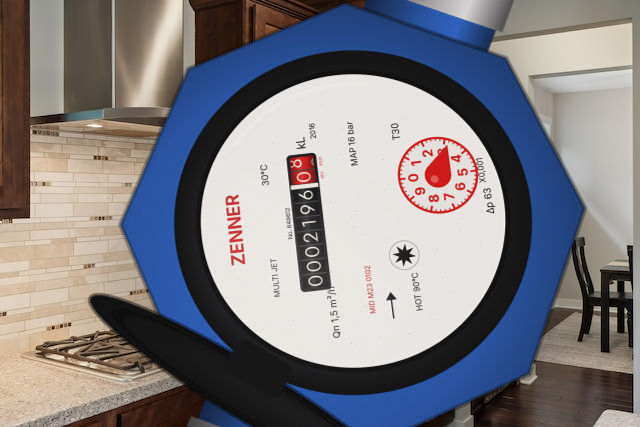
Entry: value=2196.083 unit=kL
